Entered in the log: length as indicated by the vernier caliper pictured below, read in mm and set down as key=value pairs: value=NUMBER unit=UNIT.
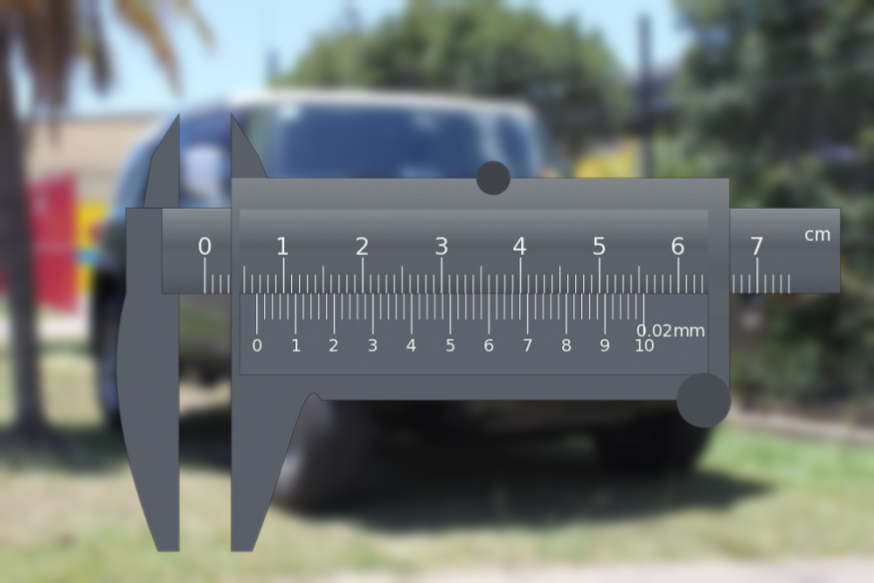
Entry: value=6.6 unit=mm
